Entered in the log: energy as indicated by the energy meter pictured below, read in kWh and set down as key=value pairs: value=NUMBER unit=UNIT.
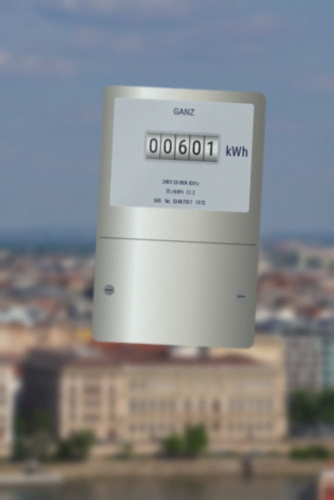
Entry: value=601 unit=kWh
